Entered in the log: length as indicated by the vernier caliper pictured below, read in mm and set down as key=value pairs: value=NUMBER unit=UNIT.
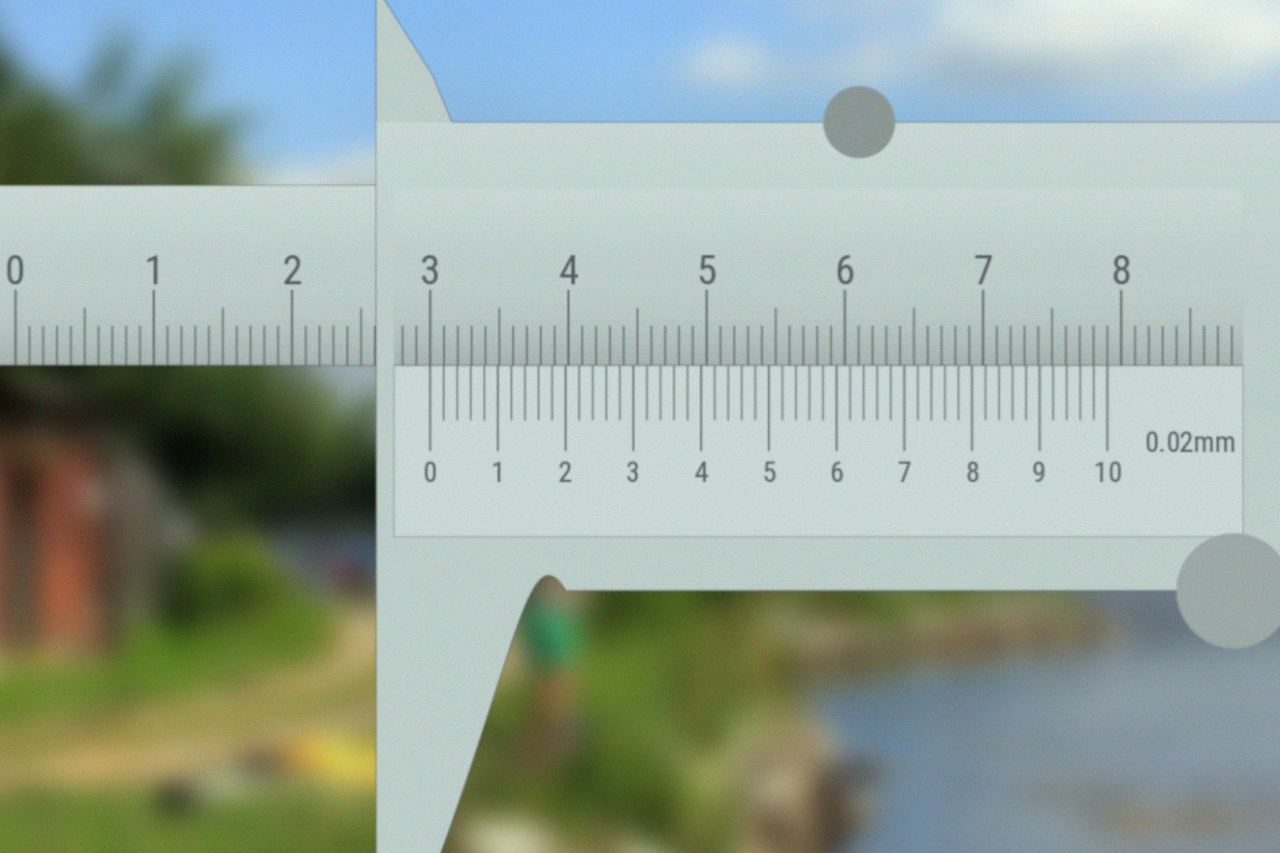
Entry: value=30.0 unit=mm
